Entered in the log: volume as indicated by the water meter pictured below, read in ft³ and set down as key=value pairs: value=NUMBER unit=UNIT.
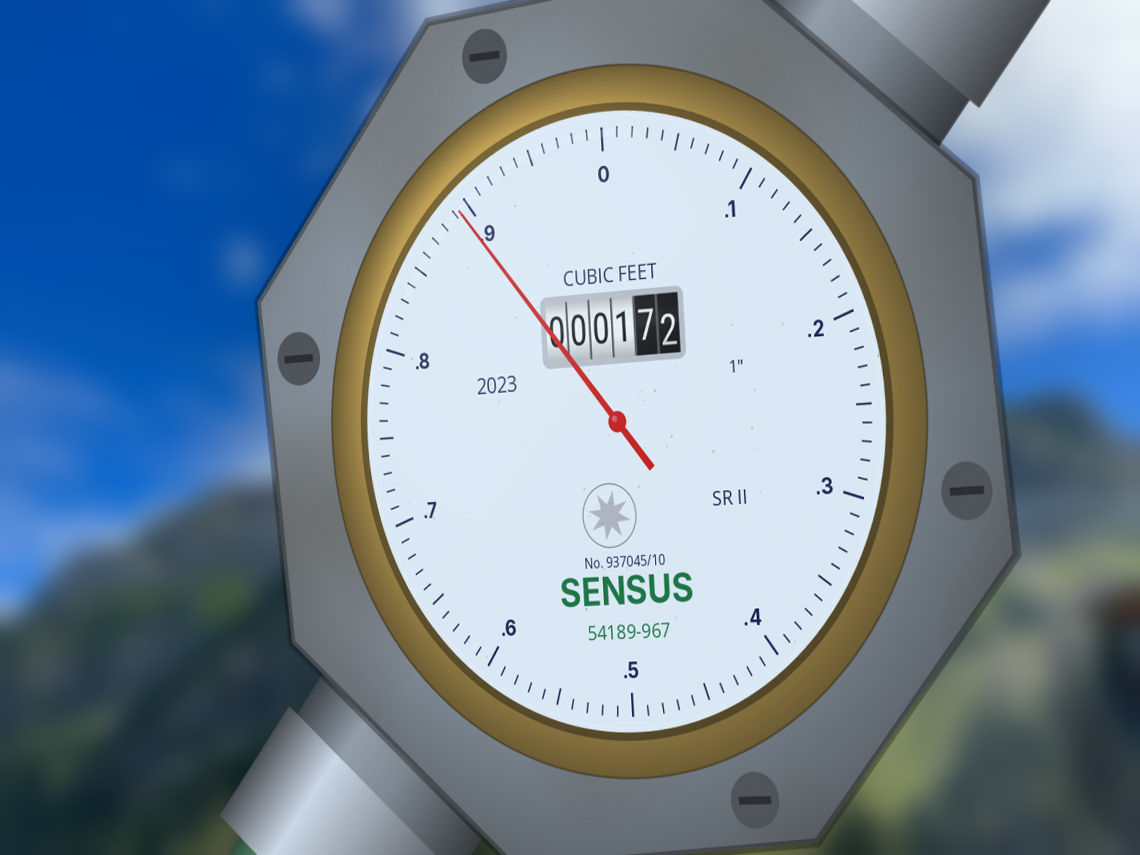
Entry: value=171.89 unit=ft³
